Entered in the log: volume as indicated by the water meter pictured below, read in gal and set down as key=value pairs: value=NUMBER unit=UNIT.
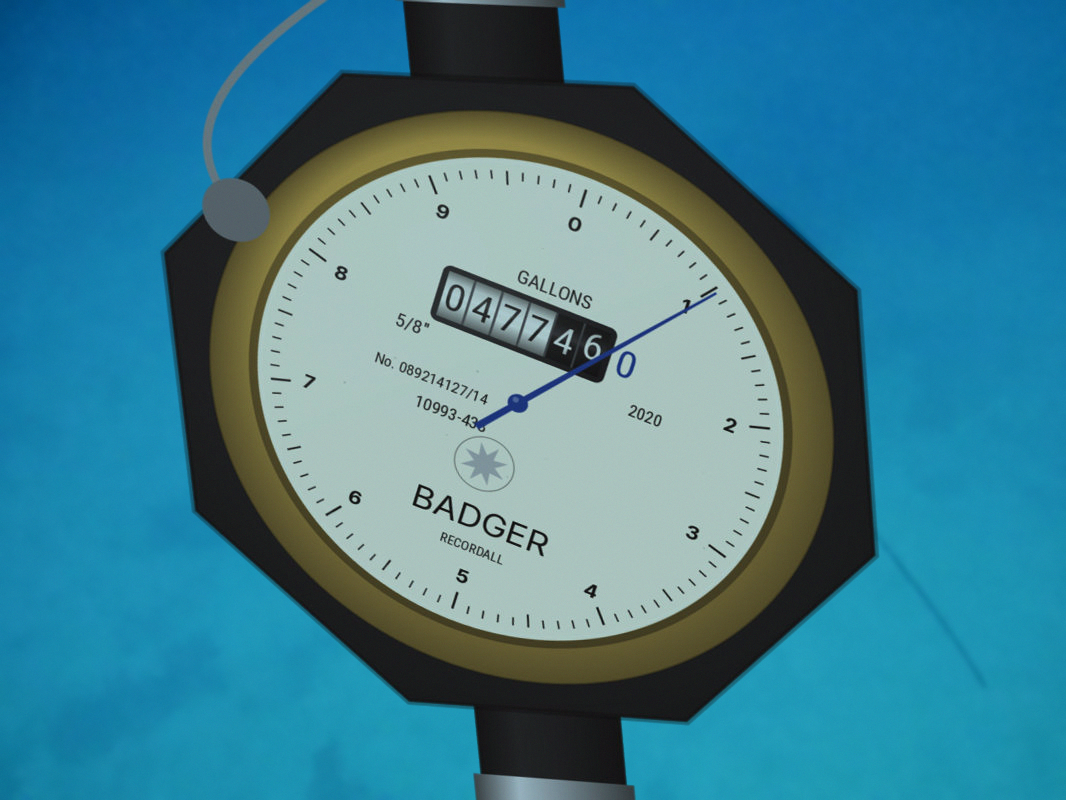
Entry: value=477461.0 unit=gal
